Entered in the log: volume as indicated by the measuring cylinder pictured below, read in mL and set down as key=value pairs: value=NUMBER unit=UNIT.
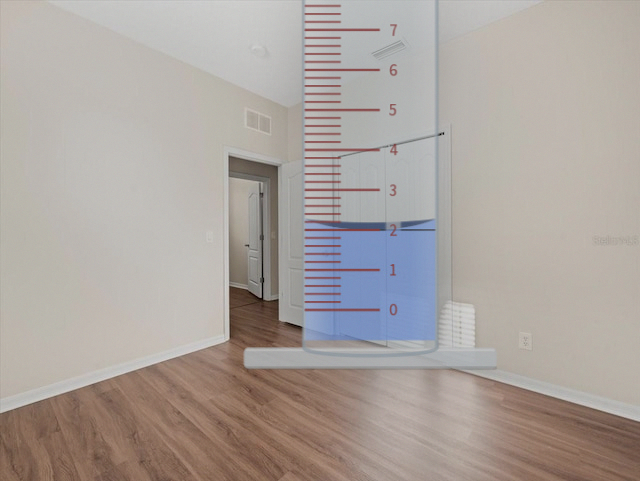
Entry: value=2 unit=mL
